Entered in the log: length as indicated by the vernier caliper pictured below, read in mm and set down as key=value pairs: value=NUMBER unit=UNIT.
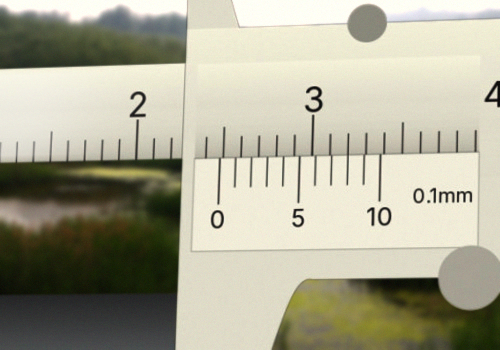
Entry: value=24.8 unit=mm
